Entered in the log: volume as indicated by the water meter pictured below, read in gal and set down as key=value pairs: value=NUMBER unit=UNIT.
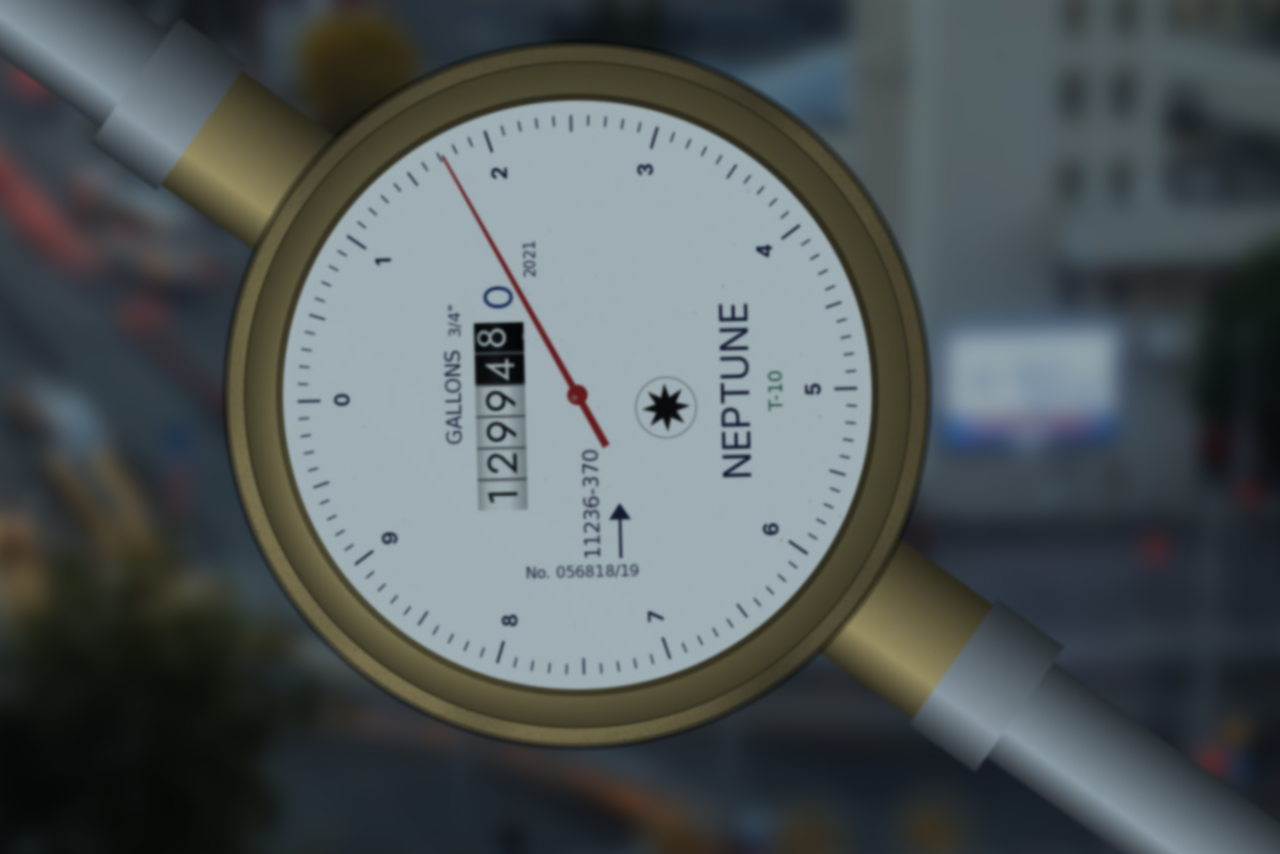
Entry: value=1299481.7 unit=gal
